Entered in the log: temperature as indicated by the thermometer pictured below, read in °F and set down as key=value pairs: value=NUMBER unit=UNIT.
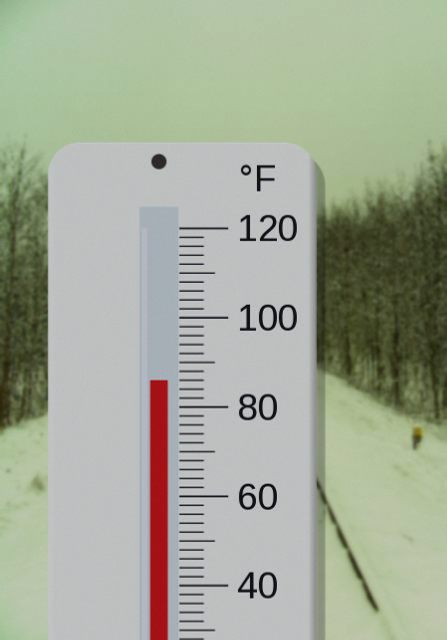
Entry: value=86 unit=°F
